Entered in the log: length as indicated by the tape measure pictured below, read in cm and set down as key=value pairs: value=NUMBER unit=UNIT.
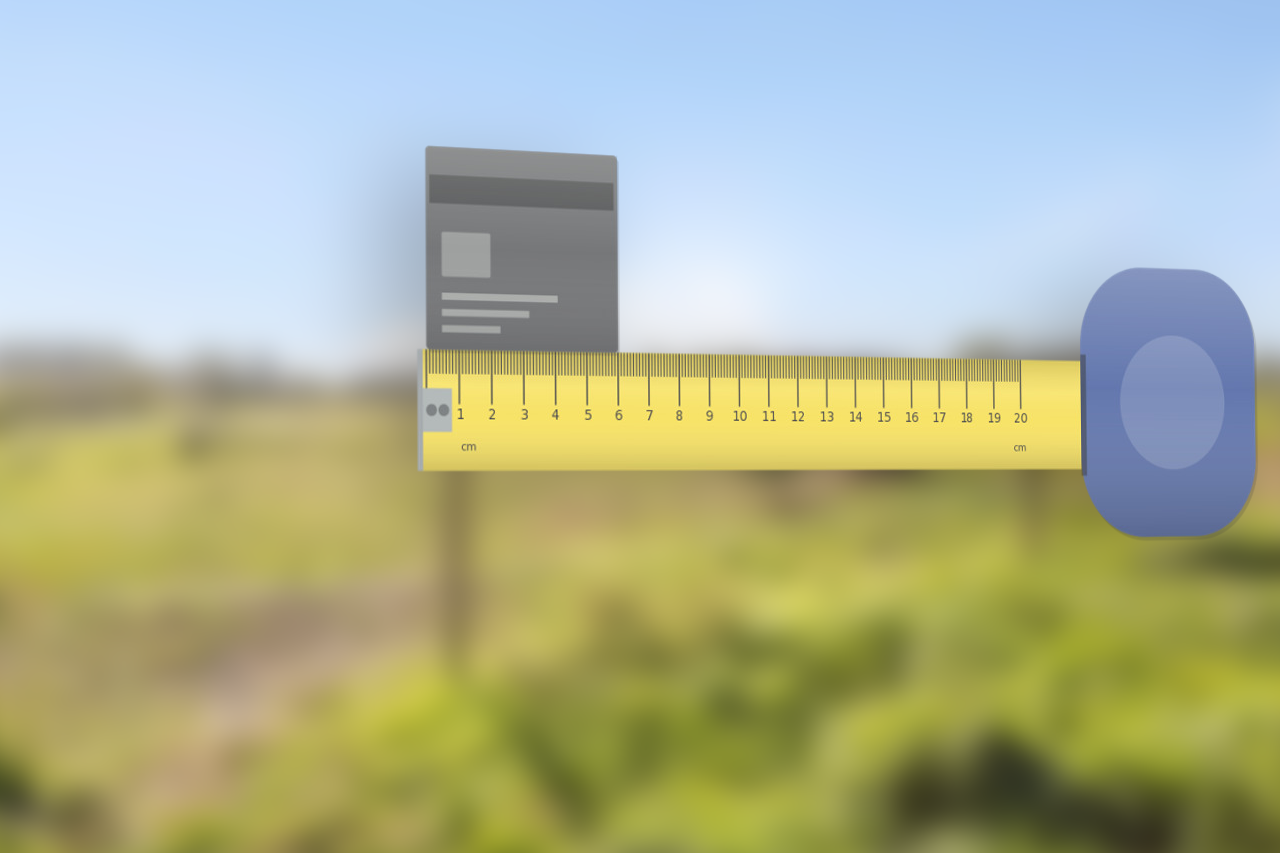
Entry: value=6 unit=cm
